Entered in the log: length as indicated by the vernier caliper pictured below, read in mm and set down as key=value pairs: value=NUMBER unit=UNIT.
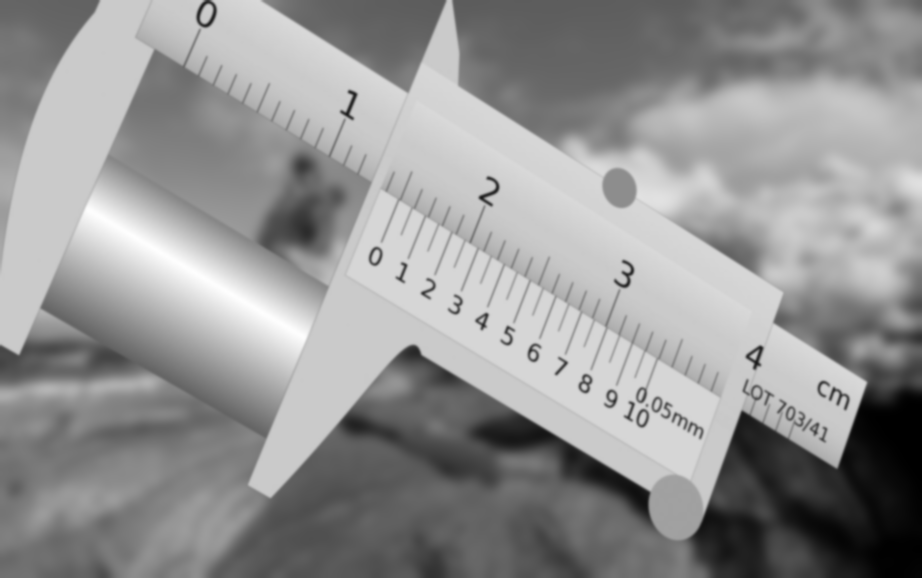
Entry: value=14.9 unit=mm
